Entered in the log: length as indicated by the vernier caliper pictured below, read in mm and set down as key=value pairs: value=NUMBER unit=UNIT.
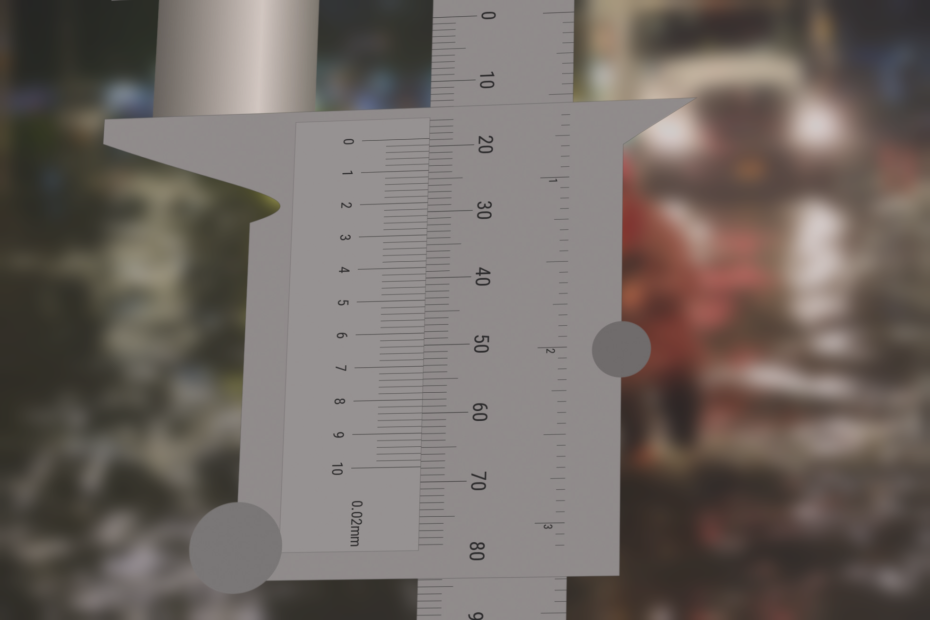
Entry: value=18.8 unit=mm
